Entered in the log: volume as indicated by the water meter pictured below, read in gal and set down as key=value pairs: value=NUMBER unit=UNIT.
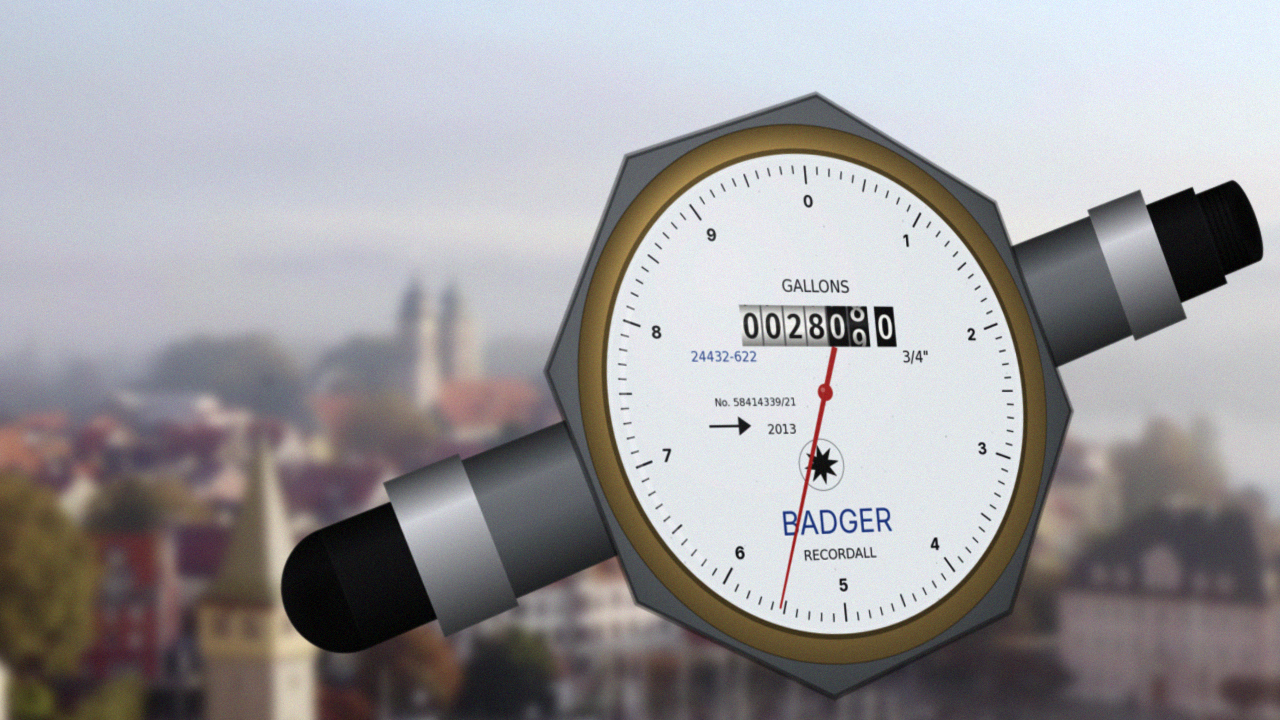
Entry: value=28085.5 unit=gal
